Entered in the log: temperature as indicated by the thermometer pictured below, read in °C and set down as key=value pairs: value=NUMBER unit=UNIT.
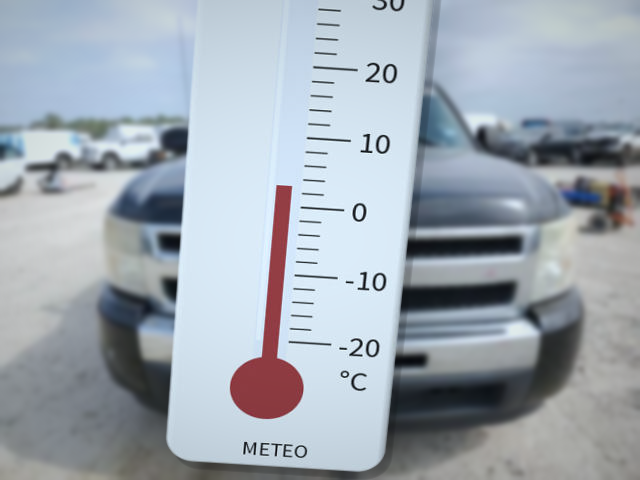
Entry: value=3 unit=°C
